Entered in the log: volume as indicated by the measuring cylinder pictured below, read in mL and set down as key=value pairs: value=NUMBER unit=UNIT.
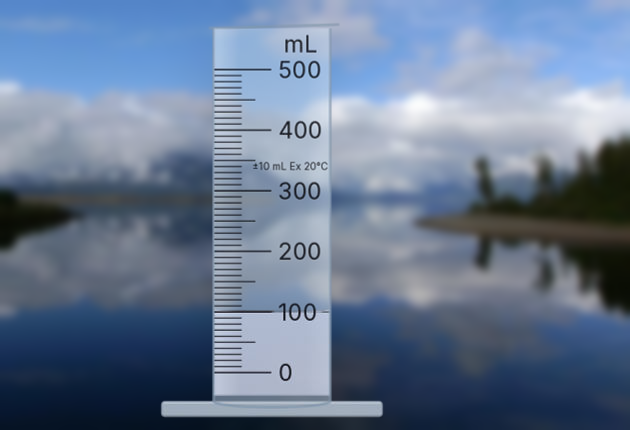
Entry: value=100 unit=mL
